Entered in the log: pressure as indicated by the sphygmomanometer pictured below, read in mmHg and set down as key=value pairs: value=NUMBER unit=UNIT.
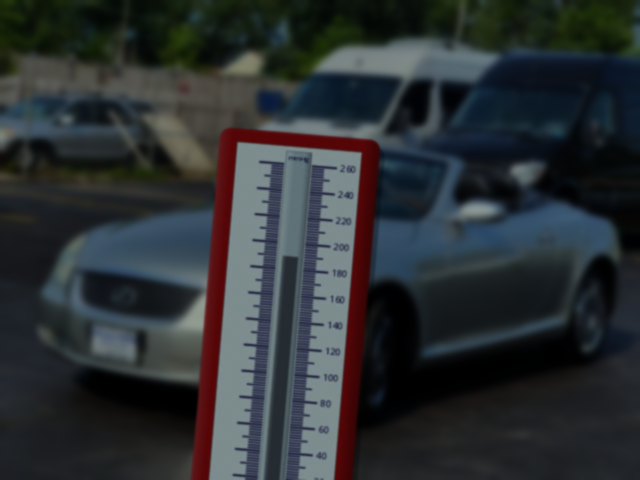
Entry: value=190 unit=mmHg
